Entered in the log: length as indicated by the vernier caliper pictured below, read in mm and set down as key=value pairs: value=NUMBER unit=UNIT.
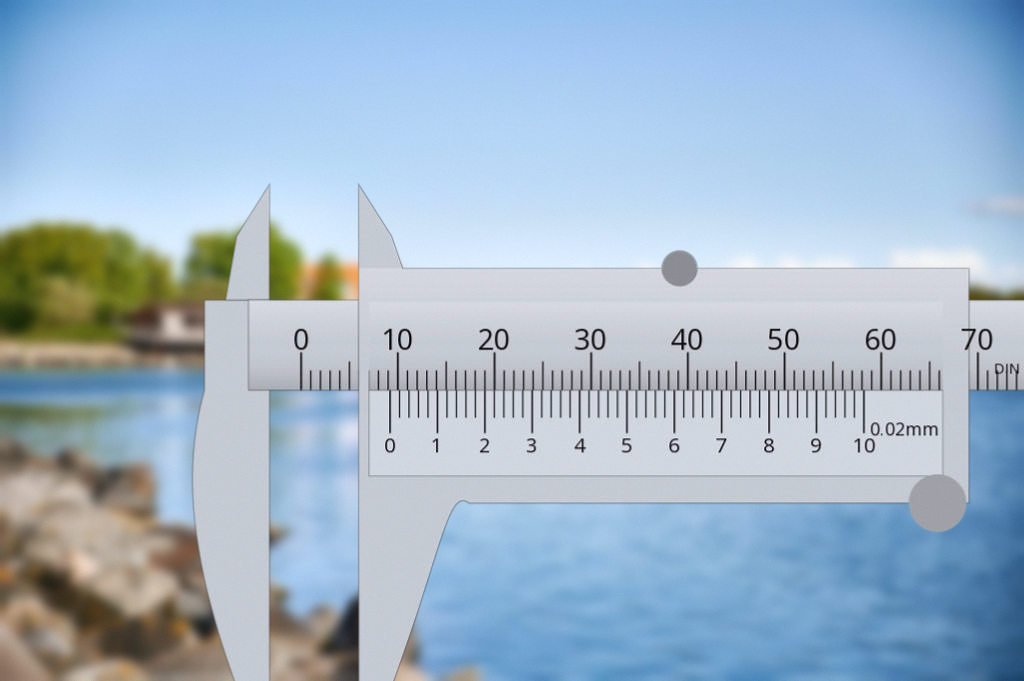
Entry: value=9.2 unit=mm
